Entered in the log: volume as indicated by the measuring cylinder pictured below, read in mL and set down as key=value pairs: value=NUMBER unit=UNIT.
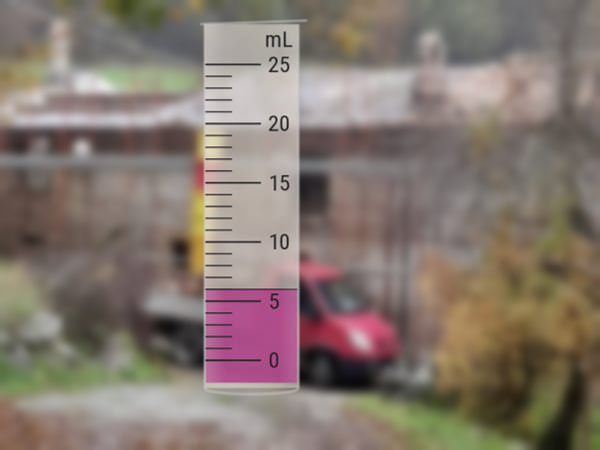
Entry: value=6 unit=mL
